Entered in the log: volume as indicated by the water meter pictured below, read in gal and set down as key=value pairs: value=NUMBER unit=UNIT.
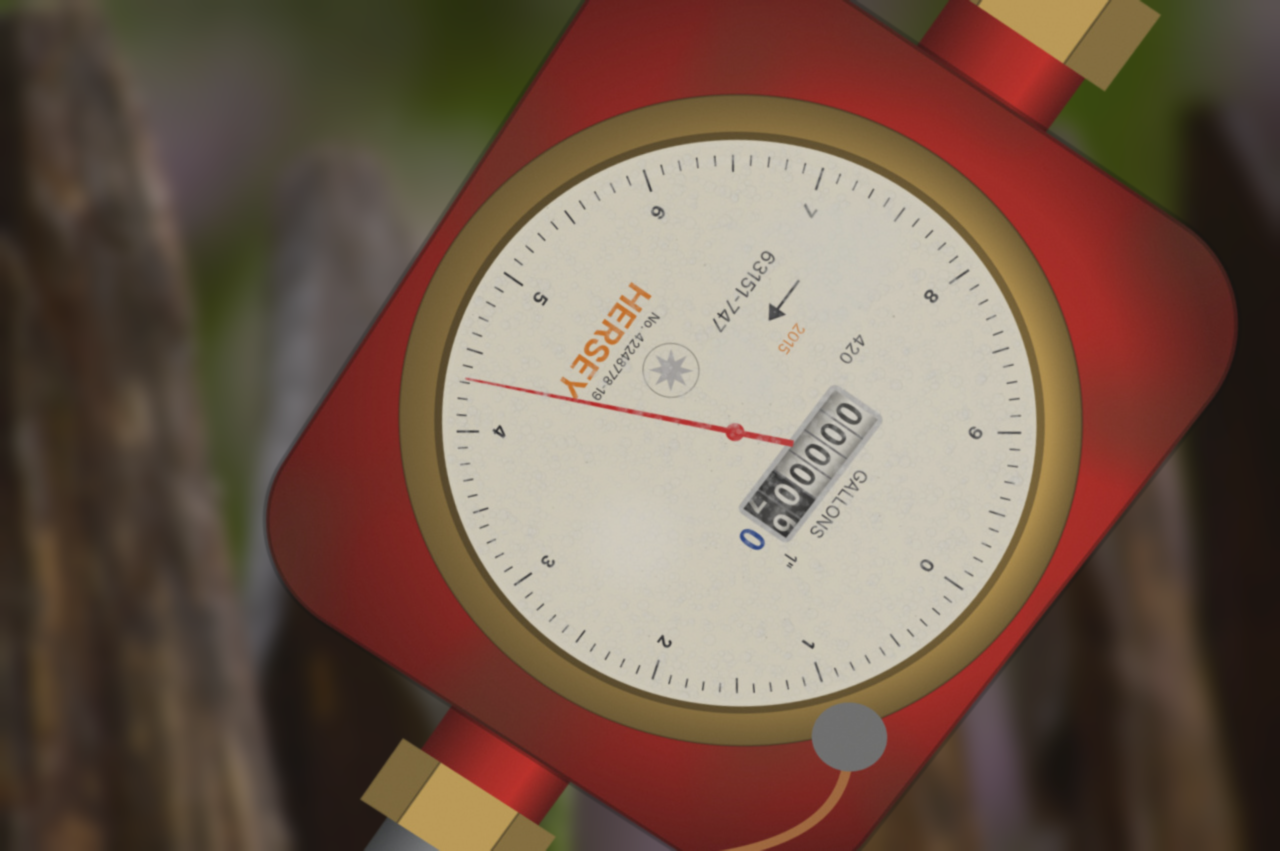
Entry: value=64.3 unit=gal
